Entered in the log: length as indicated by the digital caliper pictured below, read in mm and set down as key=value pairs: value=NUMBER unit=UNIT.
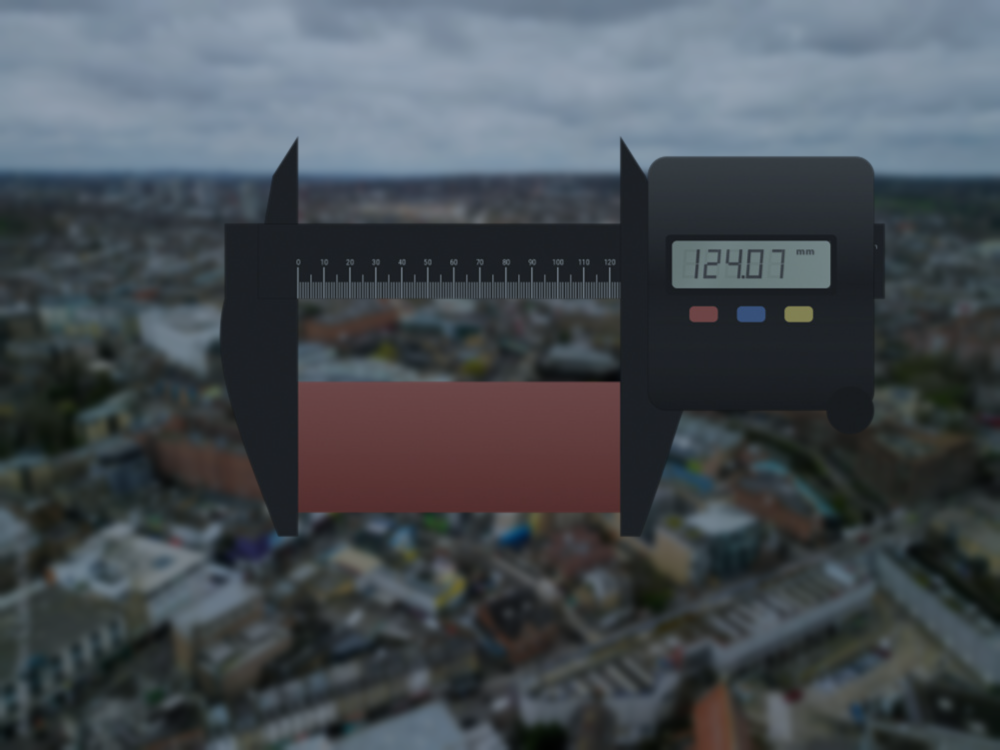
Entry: value=124.07 unit=mm
